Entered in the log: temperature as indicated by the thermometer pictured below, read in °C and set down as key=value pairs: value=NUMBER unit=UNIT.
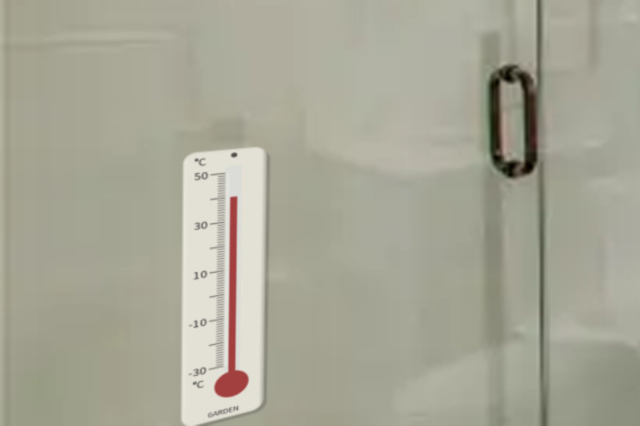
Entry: value=40 unit=°C
